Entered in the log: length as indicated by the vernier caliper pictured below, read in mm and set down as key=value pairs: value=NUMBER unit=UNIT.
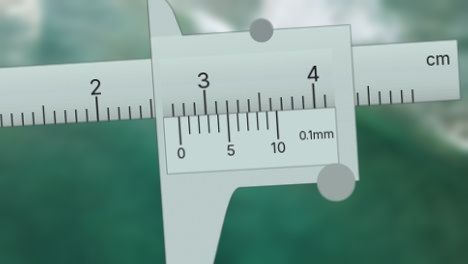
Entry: value=27.5 unit=mm
